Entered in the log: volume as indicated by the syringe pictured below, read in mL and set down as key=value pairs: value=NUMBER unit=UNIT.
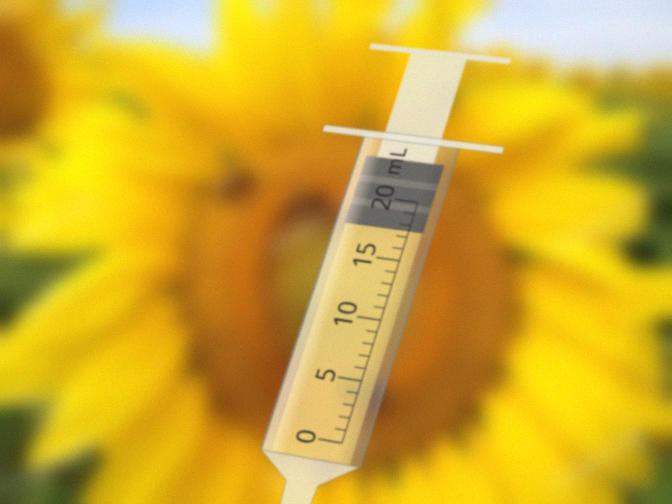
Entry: value=17.5 unit=mL
